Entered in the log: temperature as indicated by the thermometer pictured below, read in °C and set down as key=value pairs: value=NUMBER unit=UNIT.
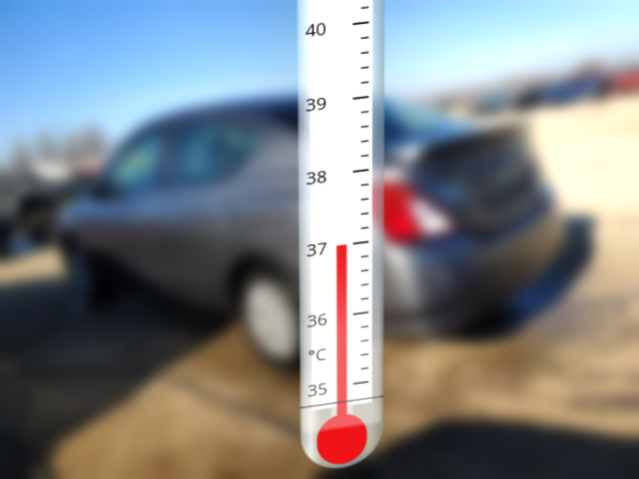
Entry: value=37 unit=°C
